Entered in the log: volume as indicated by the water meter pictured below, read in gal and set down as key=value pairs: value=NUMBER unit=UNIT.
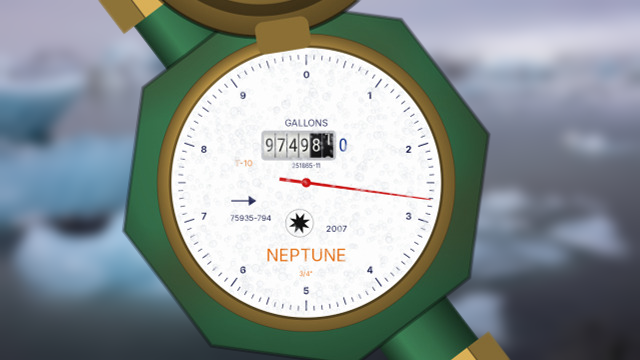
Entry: value=9749812.7 unit=gal
